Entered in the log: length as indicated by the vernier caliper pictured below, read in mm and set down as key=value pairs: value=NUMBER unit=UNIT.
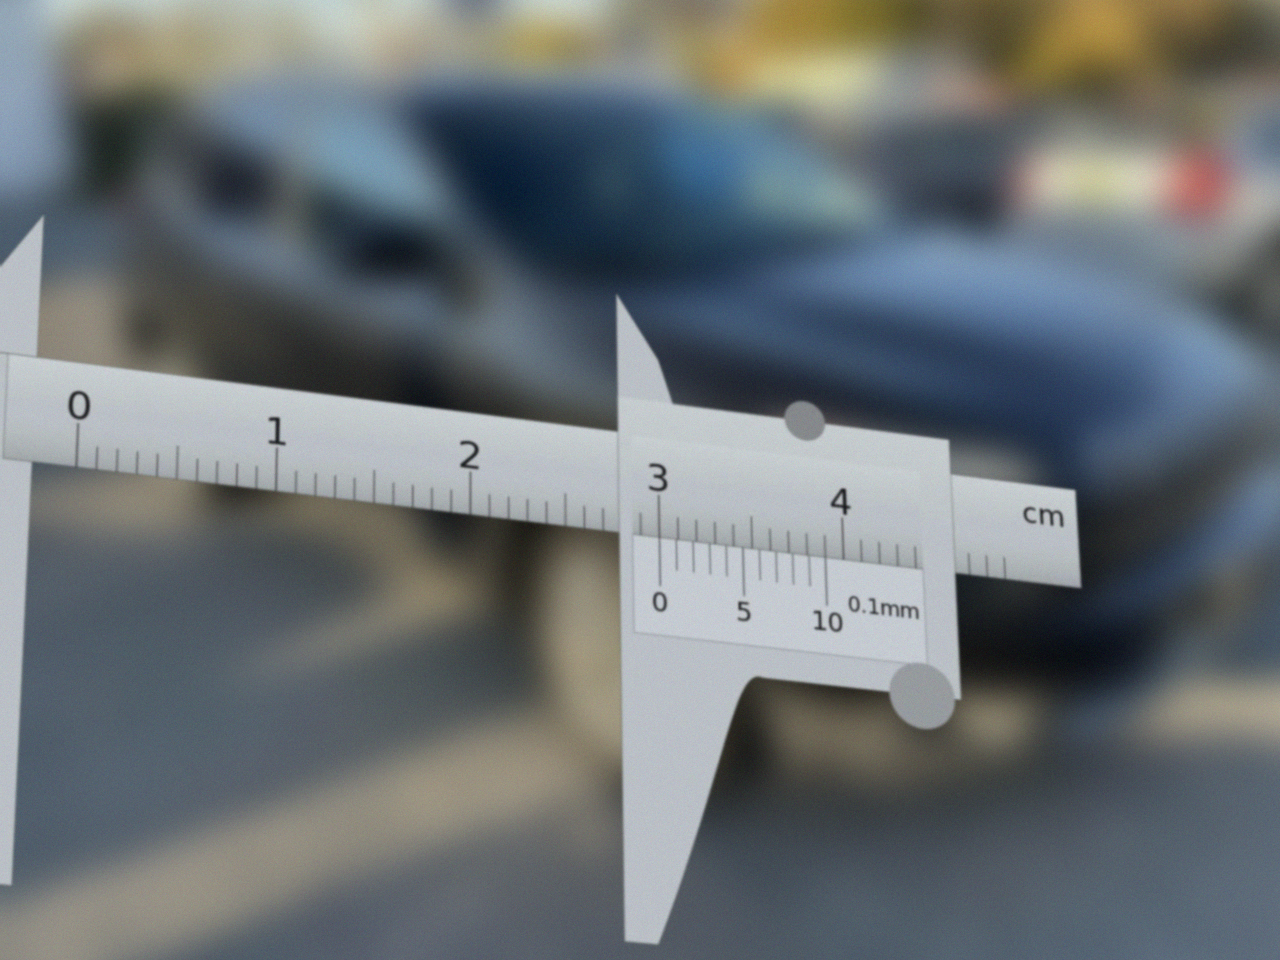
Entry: value=30.0 unit=mm
